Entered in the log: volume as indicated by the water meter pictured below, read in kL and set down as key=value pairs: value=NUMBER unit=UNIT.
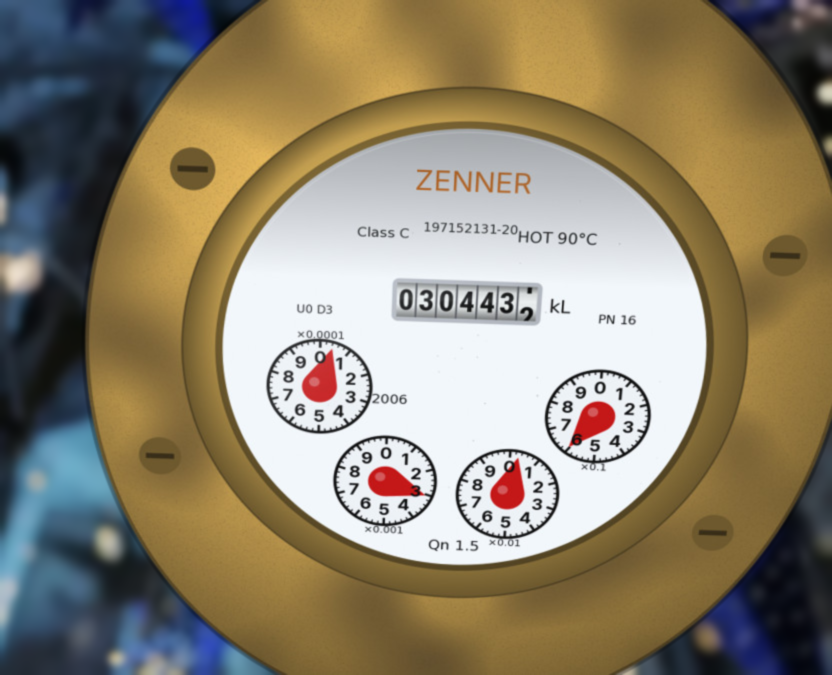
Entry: value=304431.6030 unit=kL
